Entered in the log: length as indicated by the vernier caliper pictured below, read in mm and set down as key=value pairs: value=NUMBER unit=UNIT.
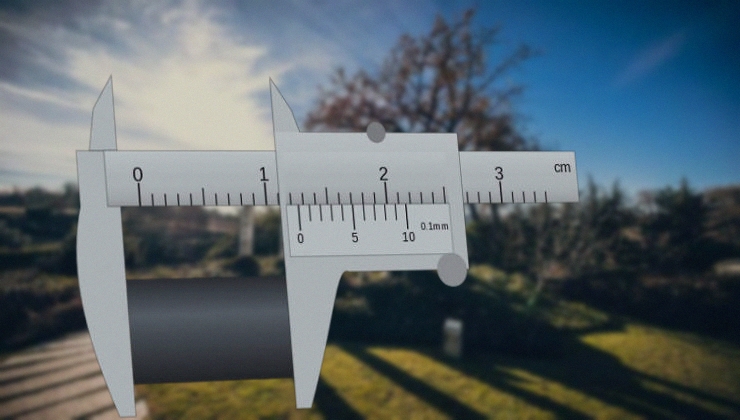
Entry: value=12.6 unit=mm
